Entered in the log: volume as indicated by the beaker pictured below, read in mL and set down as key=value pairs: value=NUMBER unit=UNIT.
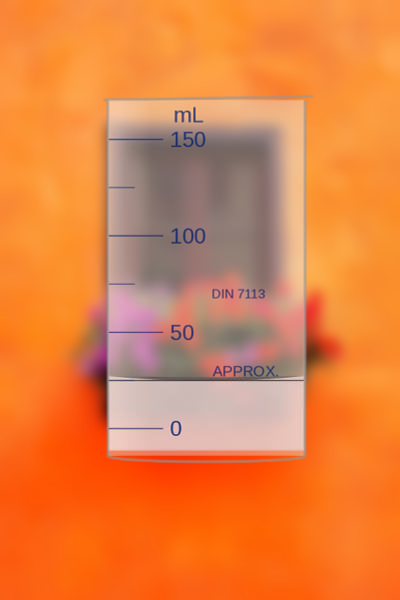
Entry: value=25 unit=mL
